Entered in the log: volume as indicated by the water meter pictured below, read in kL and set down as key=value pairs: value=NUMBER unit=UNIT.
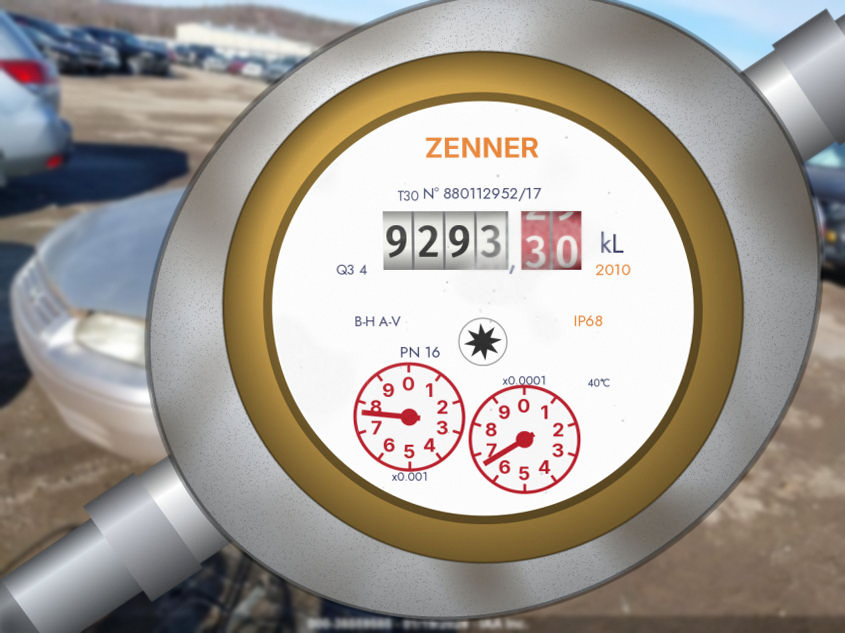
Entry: value=9293.2976 unit=kL
